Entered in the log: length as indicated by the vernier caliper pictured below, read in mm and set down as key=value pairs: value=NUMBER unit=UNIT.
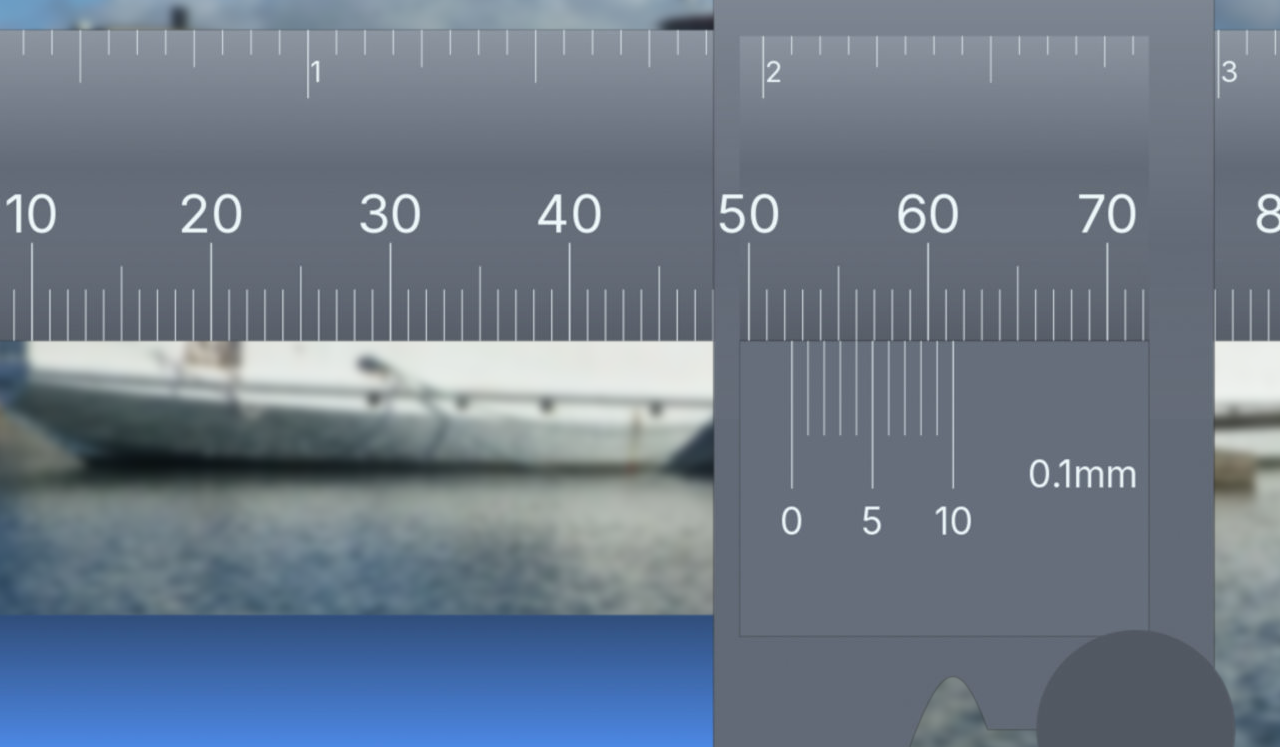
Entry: value=52.4 unit=mm
